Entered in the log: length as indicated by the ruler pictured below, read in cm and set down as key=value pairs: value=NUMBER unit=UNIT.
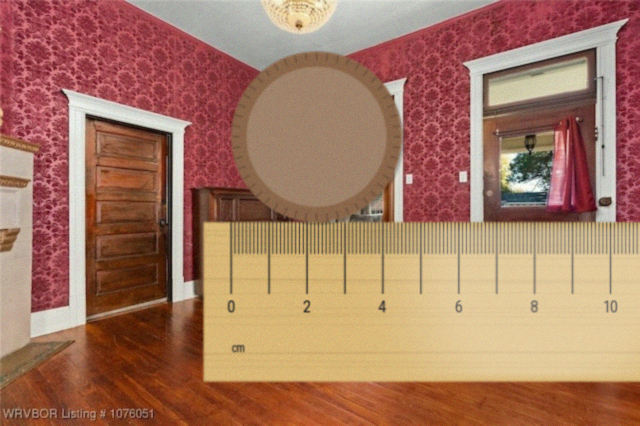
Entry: value=4.5 unit=cm
